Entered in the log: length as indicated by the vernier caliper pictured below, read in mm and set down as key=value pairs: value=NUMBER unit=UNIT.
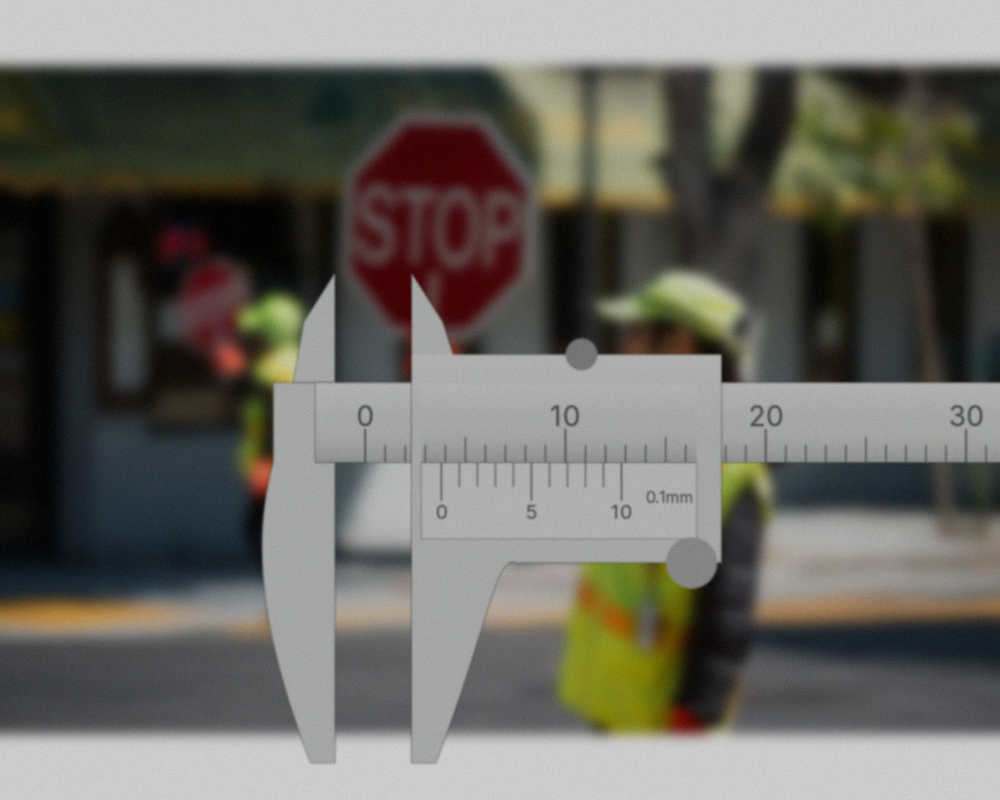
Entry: value=3.8 unit=mm
